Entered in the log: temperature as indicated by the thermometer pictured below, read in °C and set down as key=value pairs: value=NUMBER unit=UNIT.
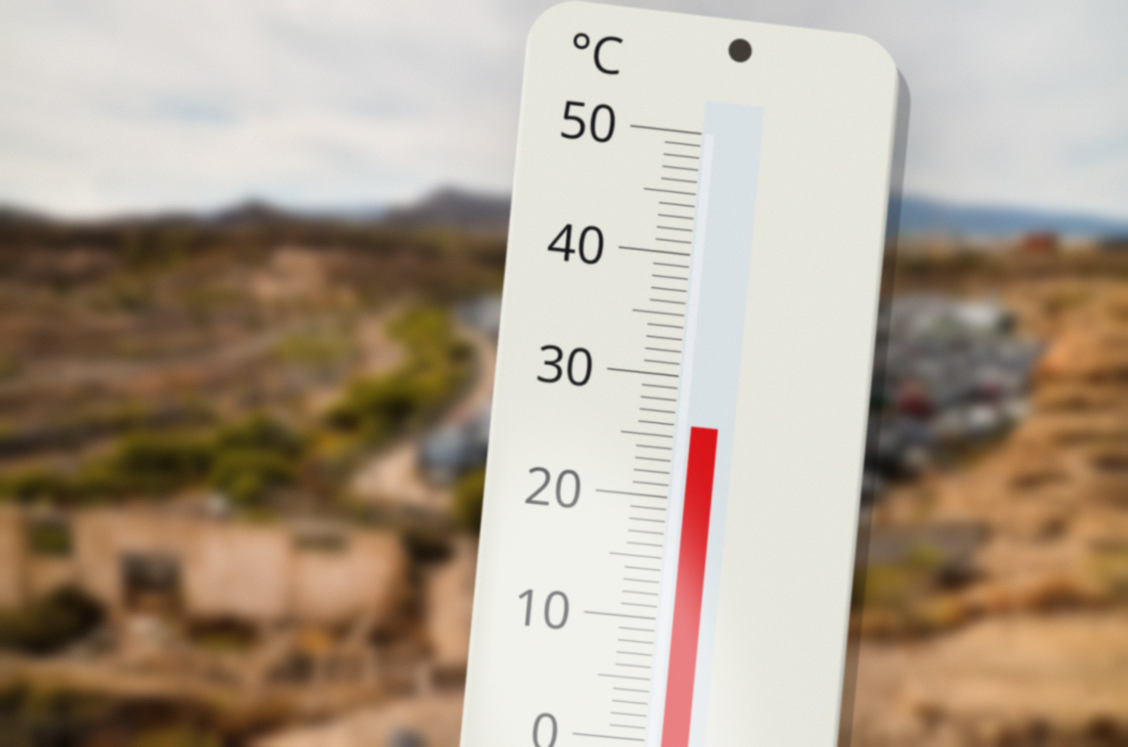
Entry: value=26 unit=°C
